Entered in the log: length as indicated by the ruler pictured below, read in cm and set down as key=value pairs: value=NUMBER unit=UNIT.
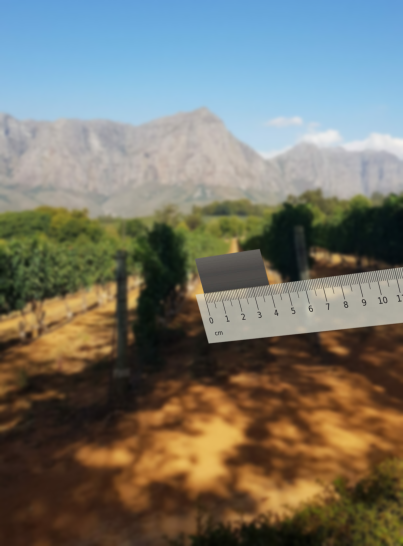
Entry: value=4 unit=cm
